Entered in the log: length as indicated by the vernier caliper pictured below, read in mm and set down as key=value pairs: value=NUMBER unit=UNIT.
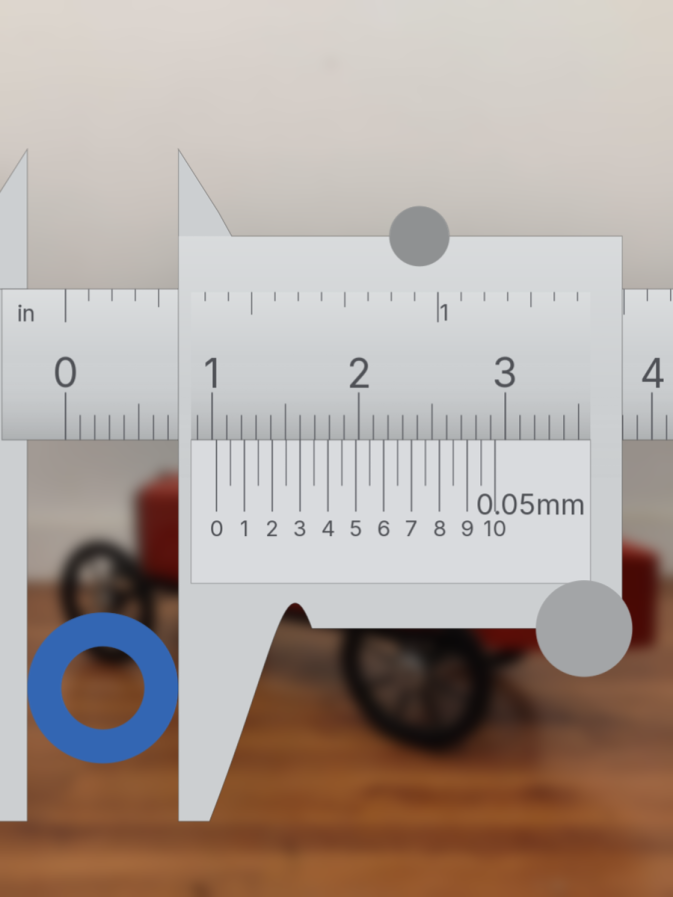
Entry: value=10.3 unit=mm
